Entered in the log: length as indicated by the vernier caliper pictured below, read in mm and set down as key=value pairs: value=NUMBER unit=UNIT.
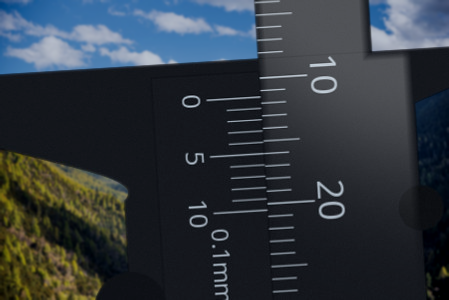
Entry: value=11.5 unit=mm
